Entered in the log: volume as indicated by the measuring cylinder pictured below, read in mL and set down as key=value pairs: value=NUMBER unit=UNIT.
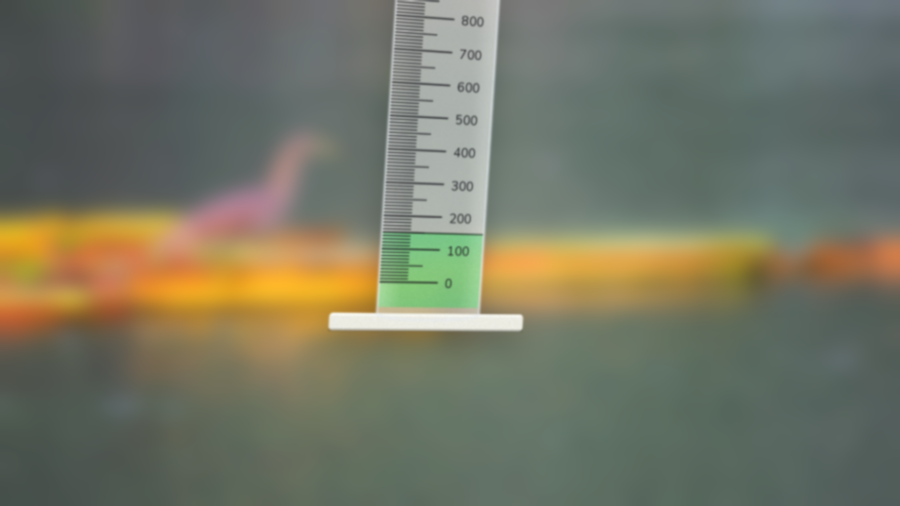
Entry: value=150 unit=mL
